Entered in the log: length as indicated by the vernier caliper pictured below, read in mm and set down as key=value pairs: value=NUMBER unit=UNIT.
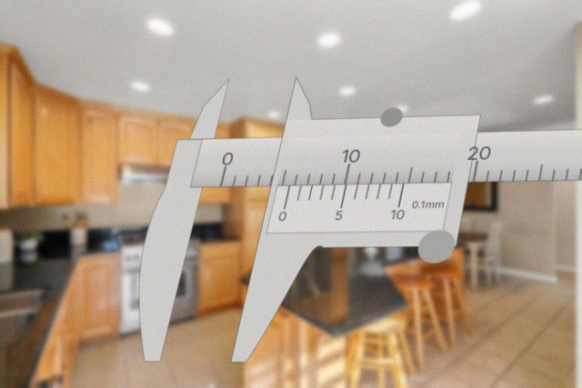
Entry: value=5.6 unit=mm
